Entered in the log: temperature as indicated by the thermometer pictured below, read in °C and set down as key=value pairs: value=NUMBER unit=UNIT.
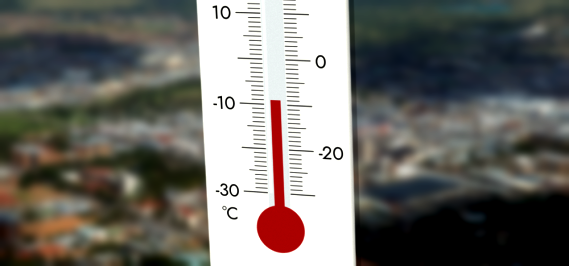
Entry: value=-9 unit=°C
